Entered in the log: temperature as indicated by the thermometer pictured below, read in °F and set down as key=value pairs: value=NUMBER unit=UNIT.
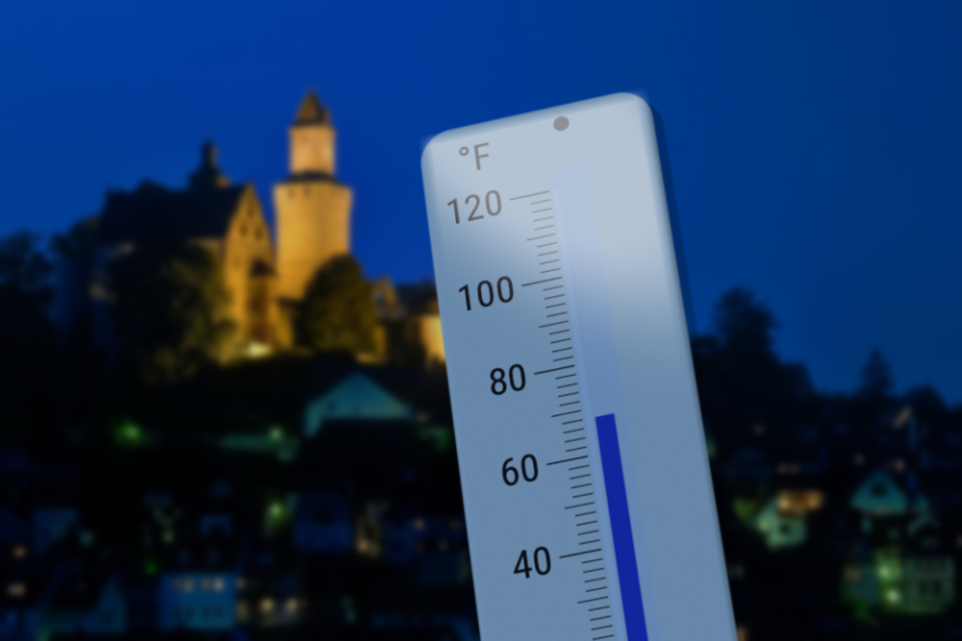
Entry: value=68 unit=°F
